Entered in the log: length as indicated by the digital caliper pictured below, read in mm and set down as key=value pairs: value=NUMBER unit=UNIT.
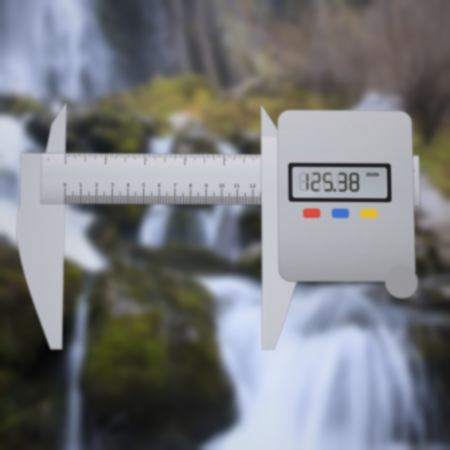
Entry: value=125.38 unit=mm
